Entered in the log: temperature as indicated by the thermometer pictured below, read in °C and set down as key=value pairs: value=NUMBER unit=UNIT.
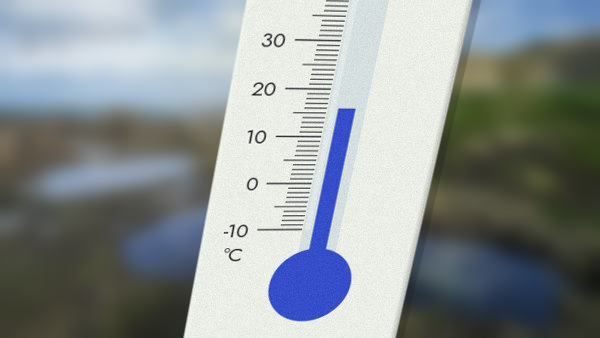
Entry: value=16 unit=°C
